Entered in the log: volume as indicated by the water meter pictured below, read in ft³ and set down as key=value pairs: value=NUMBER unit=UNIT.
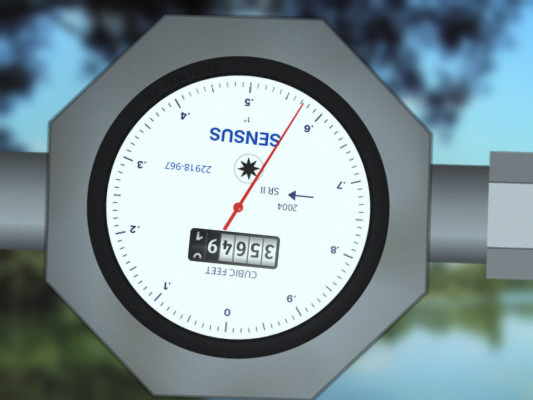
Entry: value=356490.57 unit=ft³
